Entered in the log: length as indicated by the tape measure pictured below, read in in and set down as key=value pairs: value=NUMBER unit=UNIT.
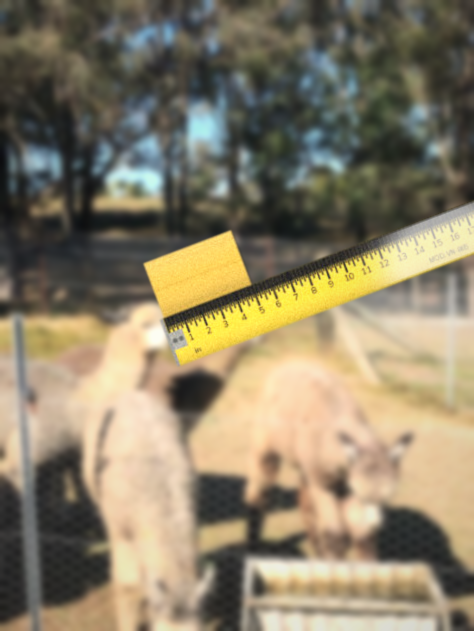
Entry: value=5 unit=in
